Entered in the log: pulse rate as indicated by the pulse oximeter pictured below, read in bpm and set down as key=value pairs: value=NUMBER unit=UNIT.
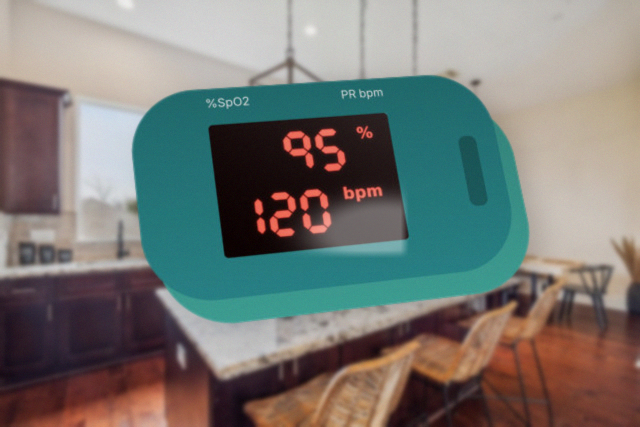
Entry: value=120 unit=bpm
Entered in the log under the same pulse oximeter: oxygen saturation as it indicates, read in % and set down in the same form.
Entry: value=95 unit=%
